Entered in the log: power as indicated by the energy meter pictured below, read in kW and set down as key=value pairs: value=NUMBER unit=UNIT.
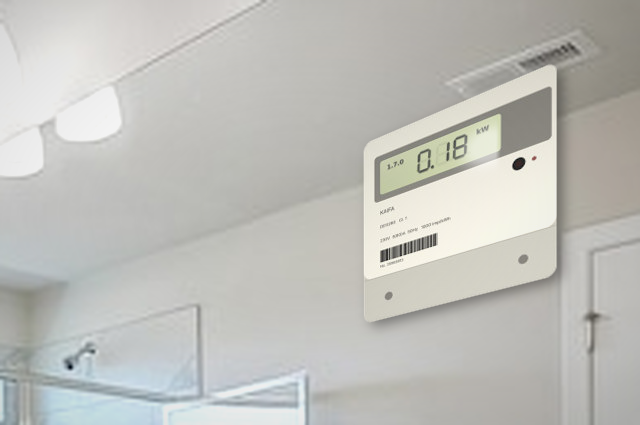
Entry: value=0.18 unit=kW
